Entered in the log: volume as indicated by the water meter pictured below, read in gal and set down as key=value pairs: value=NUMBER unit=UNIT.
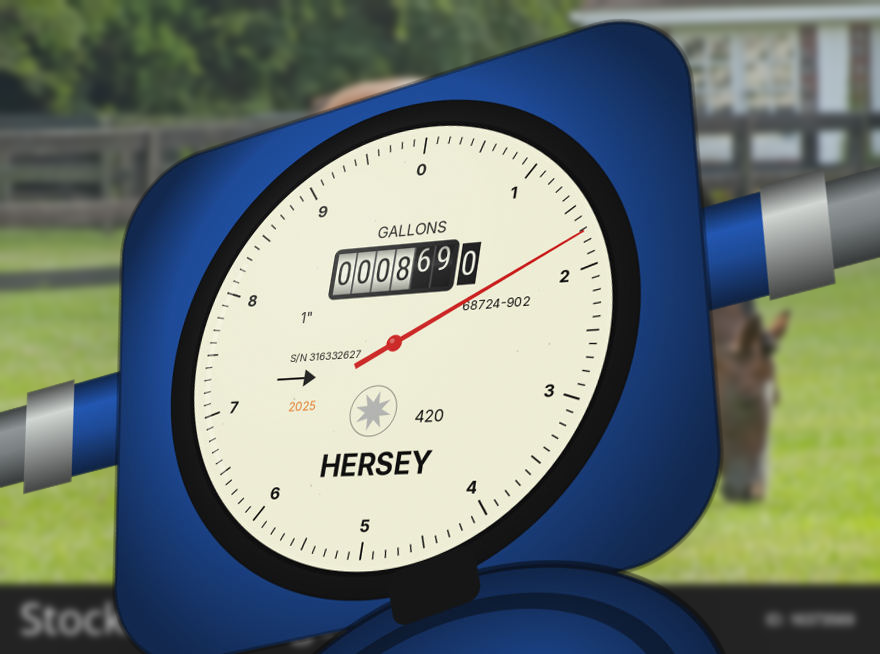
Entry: value=8691.7 unit=gal
